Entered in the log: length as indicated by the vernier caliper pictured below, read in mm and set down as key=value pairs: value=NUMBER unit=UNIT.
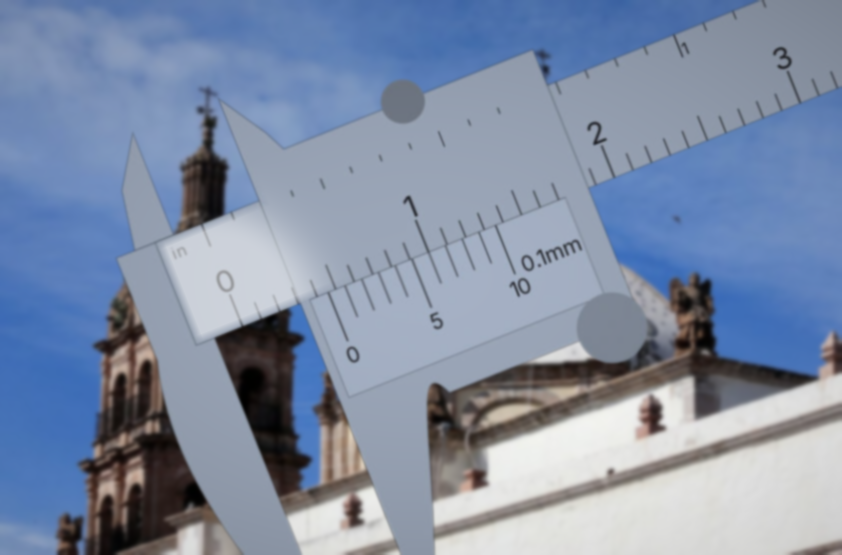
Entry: value=4.6 unit=mm
